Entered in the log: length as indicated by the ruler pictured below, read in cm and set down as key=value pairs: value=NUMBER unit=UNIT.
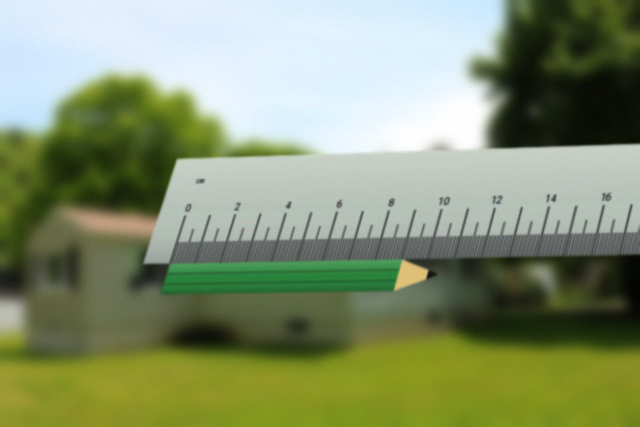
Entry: value=10.5 unit=cm
